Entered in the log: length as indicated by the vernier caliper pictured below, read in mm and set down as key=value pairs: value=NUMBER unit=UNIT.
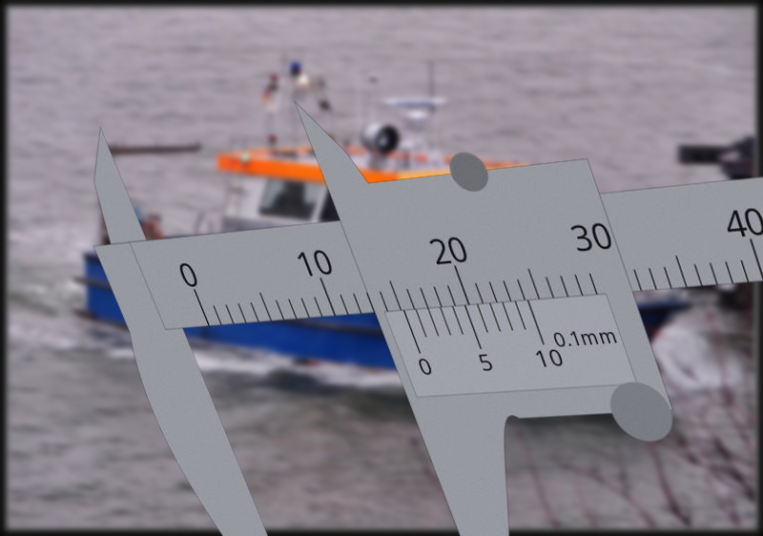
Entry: value=15.2 unit=mm
